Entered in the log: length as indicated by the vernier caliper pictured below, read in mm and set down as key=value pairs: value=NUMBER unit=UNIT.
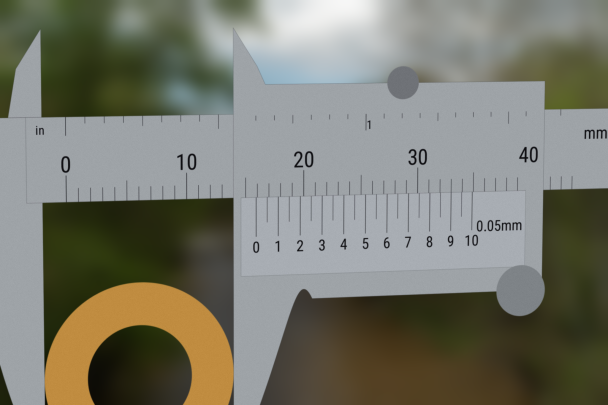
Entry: value=15.9 unit=mm
